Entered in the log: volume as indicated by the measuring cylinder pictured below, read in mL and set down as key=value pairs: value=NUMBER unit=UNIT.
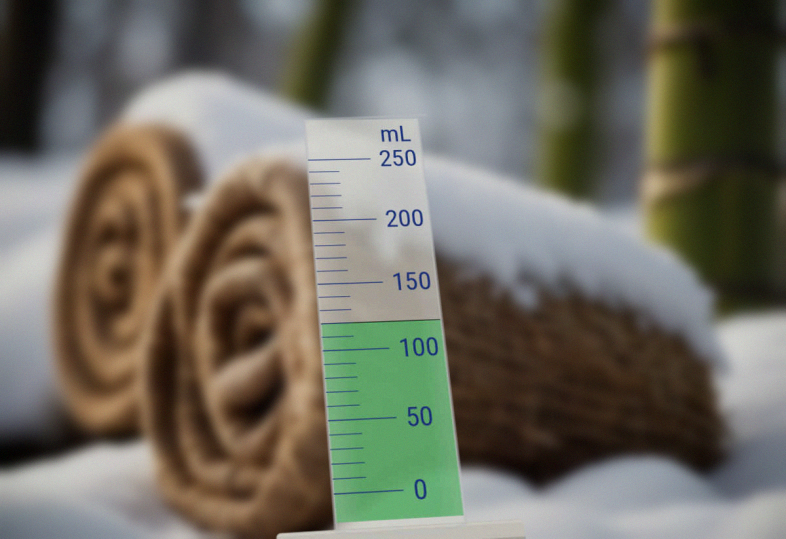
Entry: value=120 unit=mL
